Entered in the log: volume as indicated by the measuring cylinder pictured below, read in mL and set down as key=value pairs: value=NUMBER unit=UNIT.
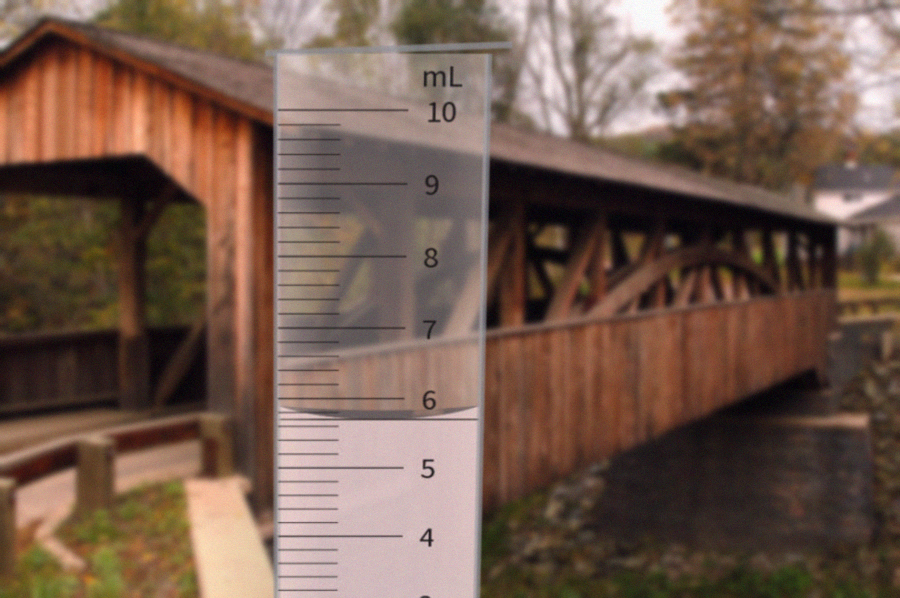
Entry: value=5.7 unit=mL
